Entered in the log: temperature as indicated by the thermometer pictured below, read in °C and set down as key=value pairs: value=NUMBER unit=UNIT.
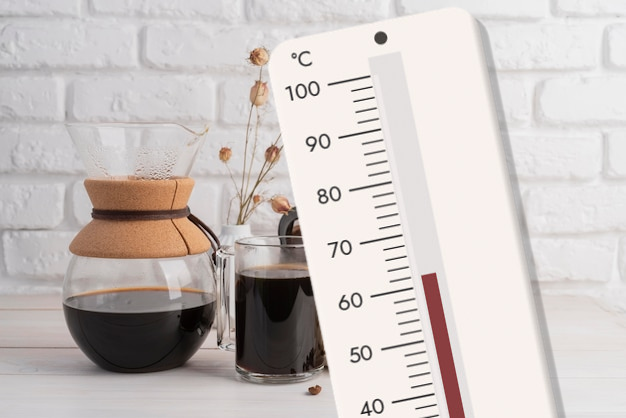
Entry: value=62 unit=°C
